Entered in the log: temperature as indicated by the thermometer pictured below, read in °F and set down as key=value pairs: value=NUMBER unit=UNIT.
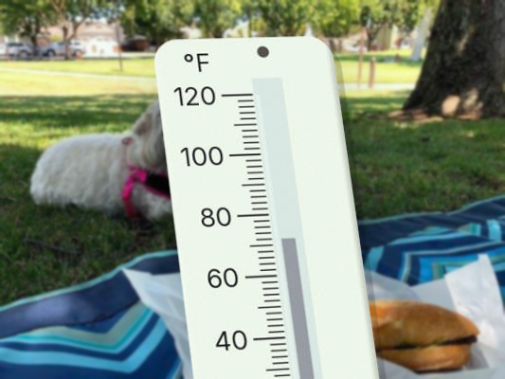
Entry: value=72 unit=°F
